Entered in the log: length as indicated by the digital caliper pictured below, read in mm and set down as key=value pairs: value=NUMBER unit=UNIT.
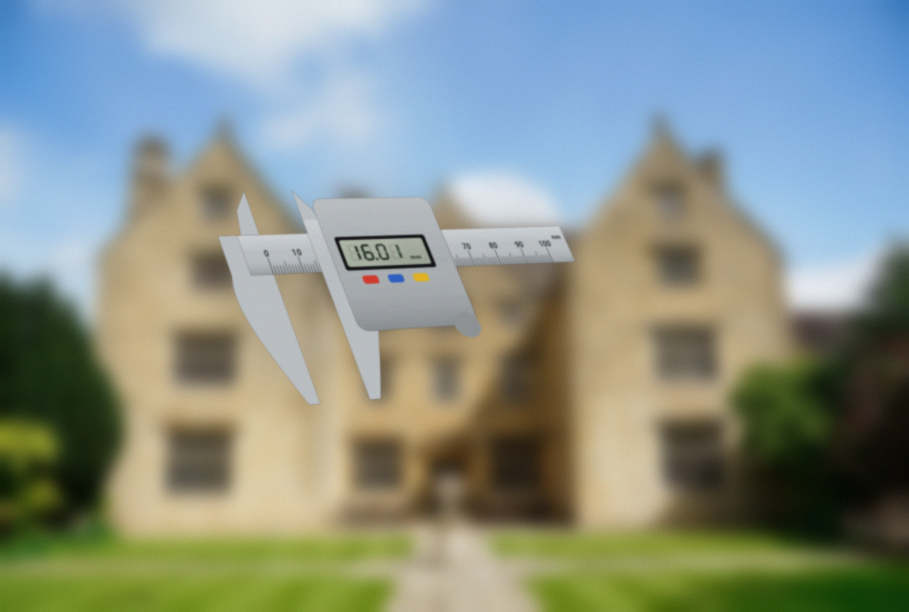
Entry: value=16.01 unit=mm
